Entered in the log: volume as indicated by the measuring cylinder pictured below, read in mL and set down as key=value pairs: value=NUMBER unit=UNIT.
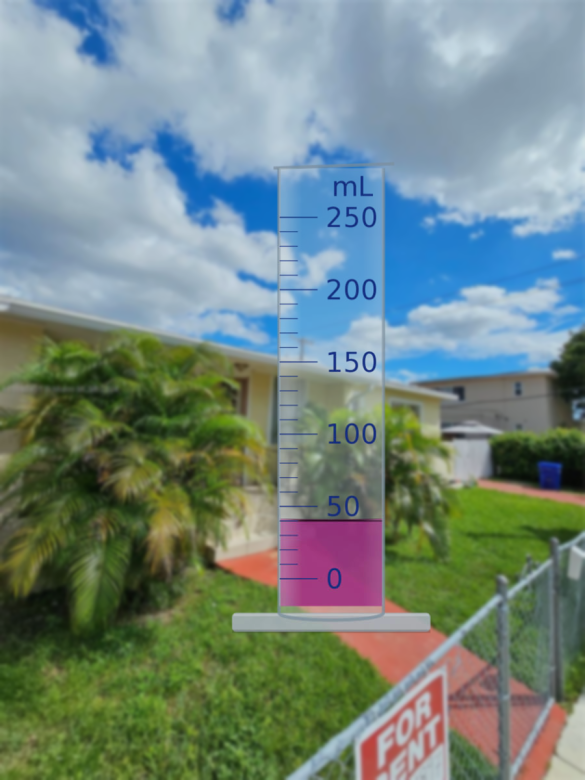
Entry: value=40 unit=mL
